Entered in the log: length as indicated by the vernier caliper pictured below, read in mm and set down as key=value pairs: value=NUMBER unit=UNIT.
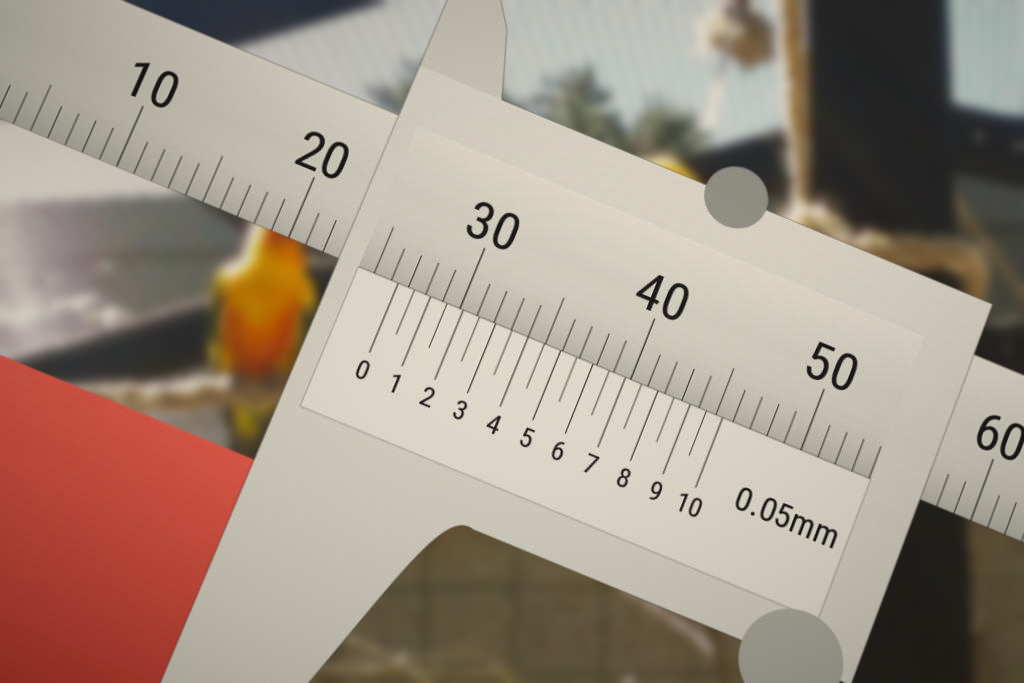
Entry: value=26.4 unit=mm
